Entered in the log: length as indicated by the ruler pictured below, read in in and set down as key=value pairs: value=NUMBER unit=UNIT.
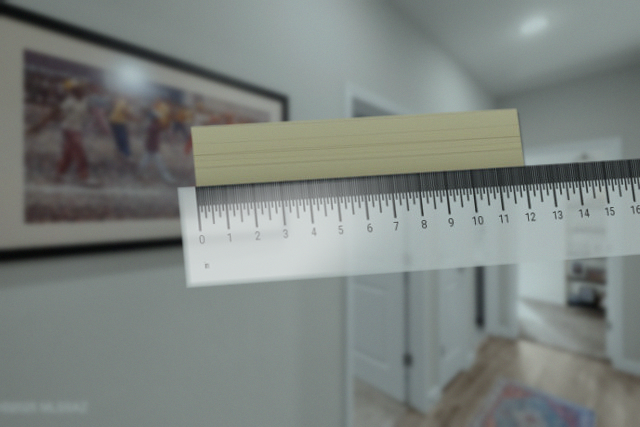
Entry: value=12 unit=in
